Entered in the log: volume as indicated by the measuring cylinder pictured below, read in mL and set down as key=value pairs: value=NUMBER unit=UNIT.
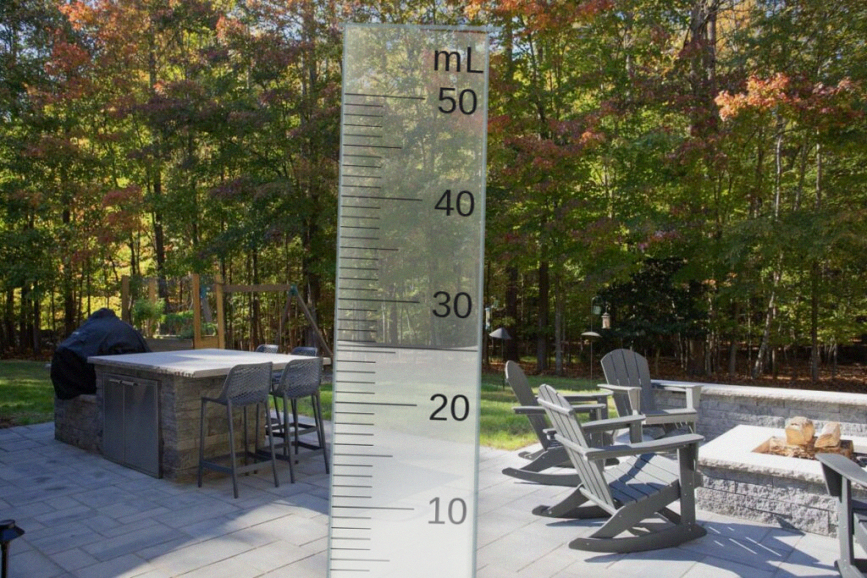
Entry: value=25.5 unit=mL
